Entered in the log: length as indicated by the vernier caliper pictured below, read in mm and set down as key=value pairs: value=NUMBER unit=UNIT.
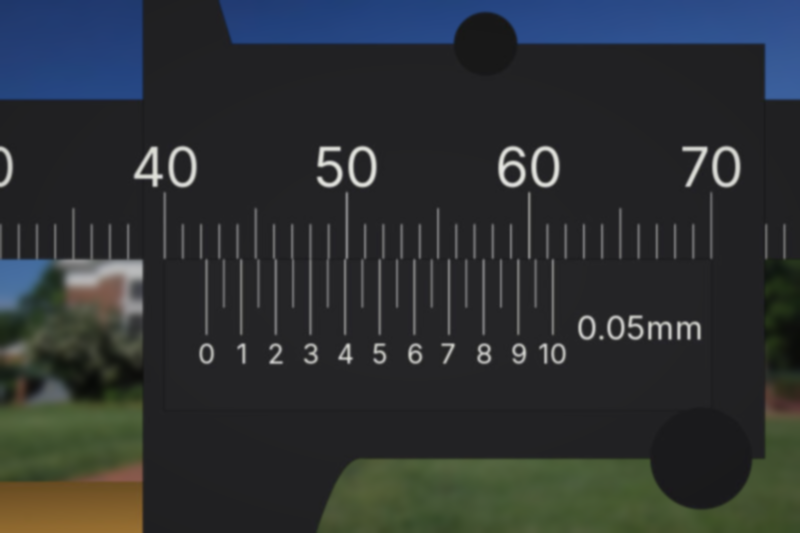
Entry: value=42.3 unit=mm
